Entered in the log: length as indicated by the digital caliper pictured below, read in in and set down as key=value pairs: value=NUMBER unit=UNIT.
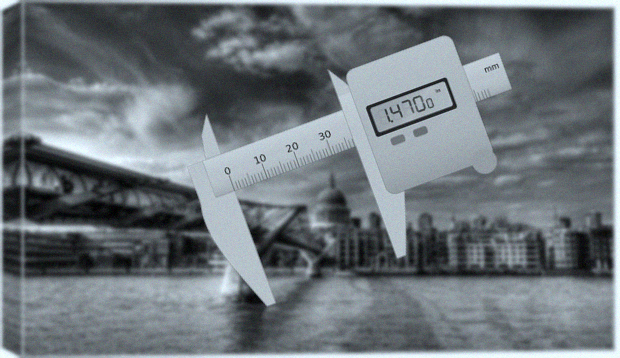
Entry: value=1.4700 unit=in
